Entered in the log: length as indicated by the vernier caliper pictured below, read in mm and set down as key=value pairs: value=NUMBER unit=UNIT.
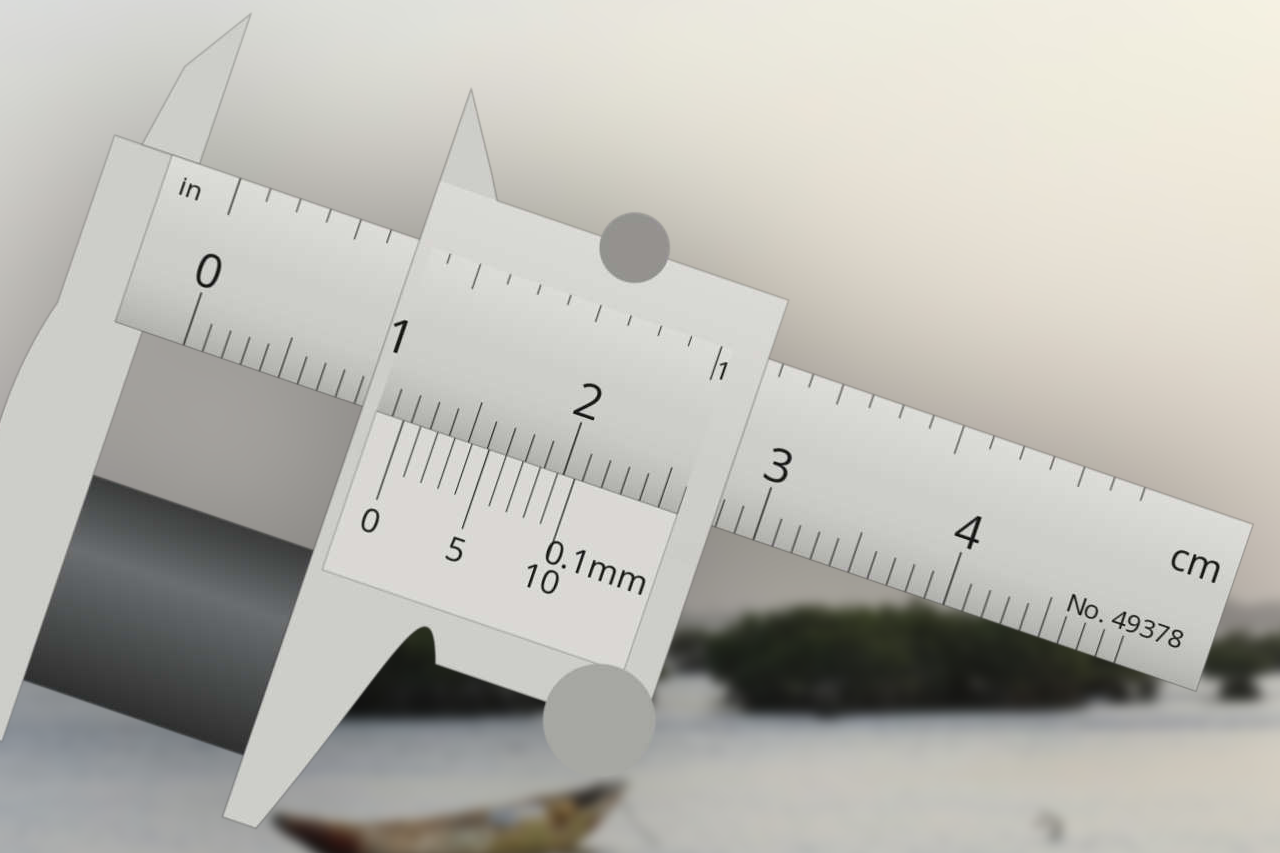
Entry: value=11.6 unit=mm
